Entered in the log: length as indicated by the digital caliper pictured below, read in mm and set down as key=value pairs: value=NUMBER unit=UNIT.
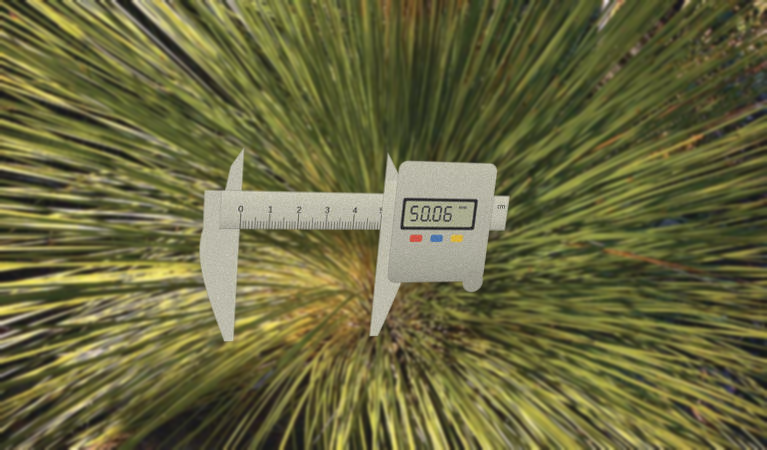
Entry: value=50.06 unit=mm
